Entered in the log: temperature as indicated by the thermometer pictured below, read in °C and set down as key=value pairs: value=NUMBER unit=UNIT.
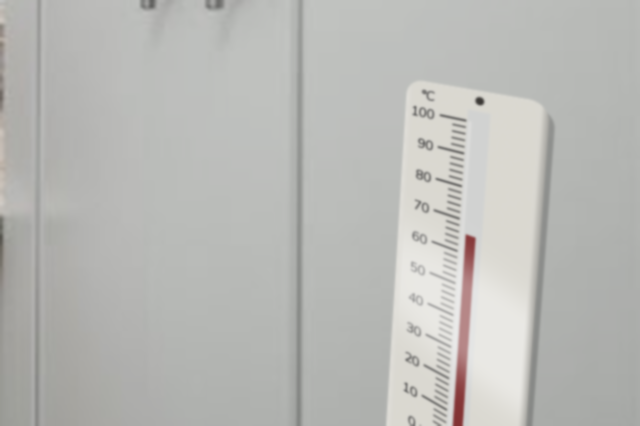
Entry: value=66 unit=°C
